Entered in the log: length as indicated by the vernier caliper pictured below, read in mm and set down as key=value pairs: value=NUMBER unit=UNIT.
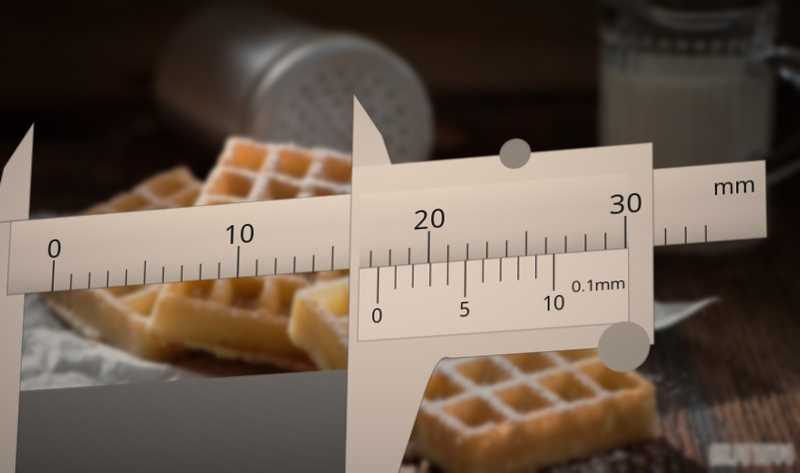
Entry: value=17.4 unit=mm
